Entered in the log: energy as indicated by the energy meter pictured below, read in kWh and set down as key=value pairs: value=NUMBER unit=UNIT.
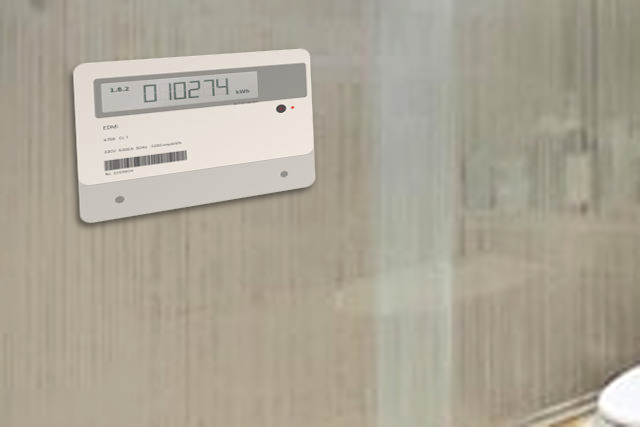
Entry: value=10274 unit=kWh
